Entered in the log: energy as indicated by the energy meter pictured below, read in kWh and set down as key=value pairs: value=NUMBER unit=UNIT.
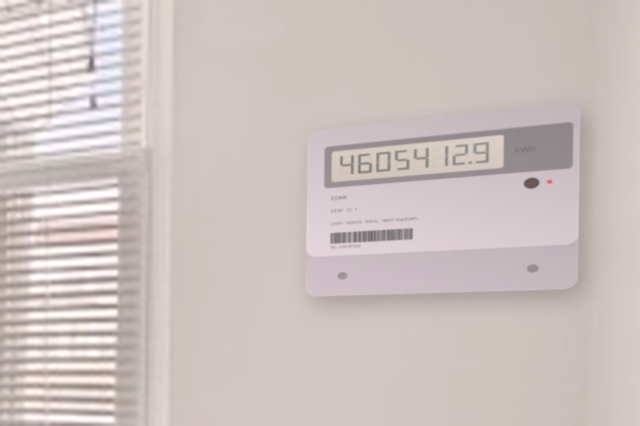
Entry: value=4605412.9 unit=kWh
